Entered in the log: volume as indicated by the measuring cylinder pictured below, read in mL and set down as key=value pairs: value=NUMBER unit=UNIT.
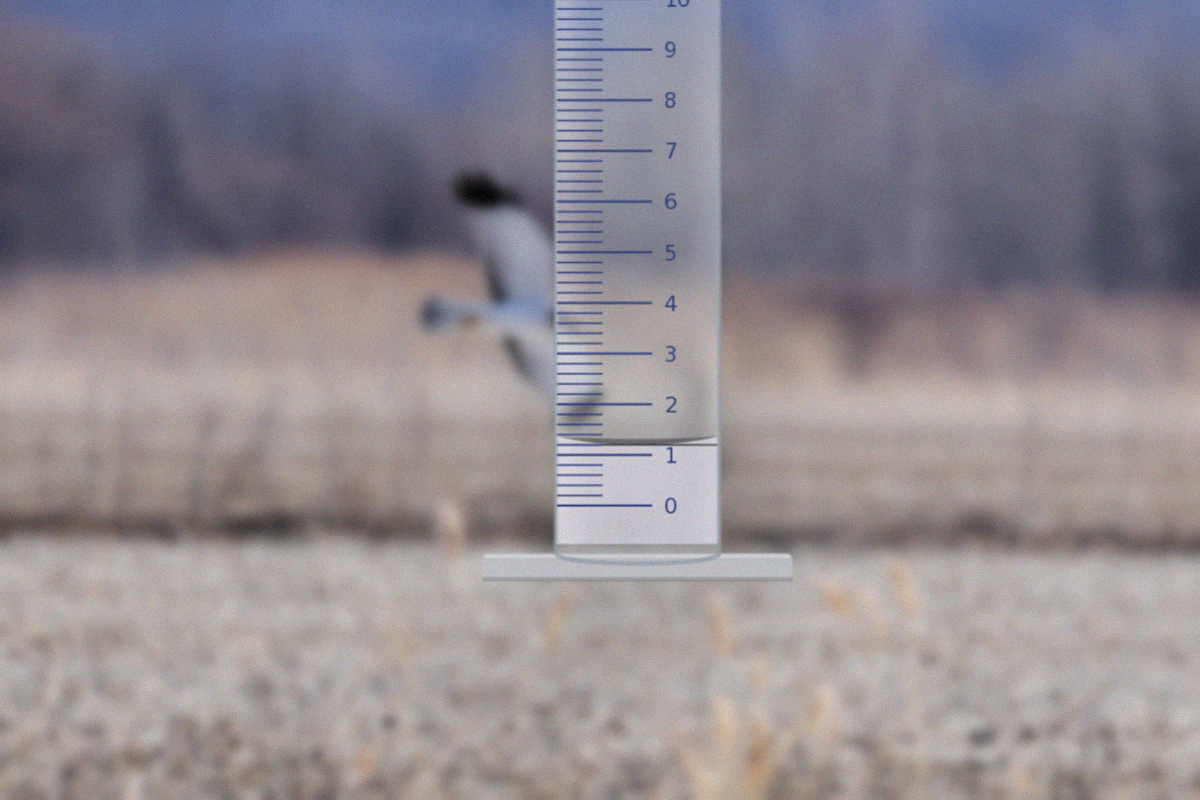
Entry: value=1.2 unit=mL
